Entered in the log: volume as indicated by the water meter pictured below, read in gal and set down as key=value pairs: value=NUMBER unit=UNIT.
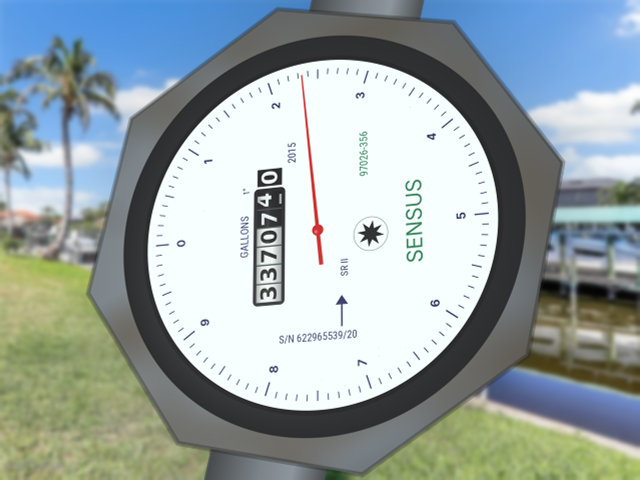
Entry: value=3370742.3 unit=gal
